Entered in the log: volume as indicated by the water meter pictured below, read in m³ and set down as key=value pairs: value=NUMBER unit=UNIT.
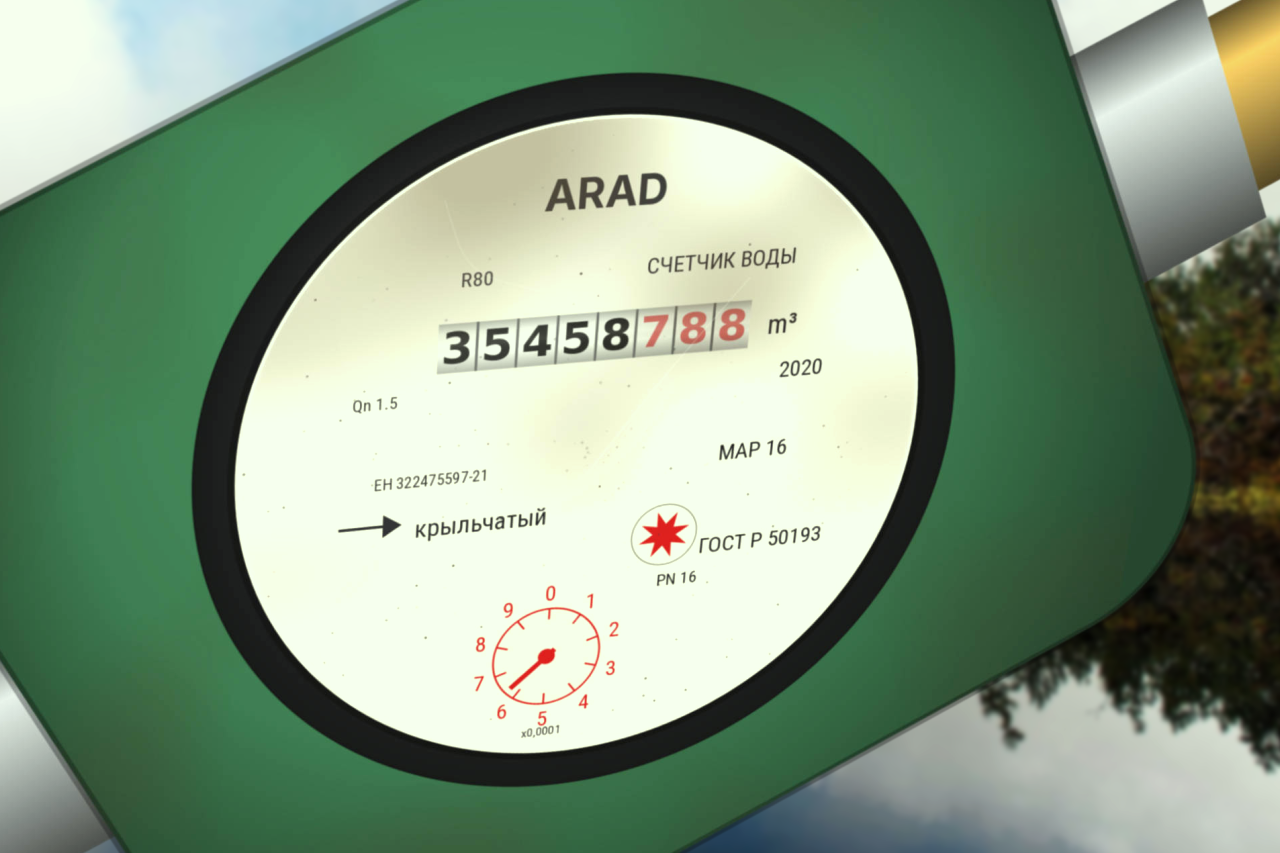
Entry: value=35458.7886 unit=m³
